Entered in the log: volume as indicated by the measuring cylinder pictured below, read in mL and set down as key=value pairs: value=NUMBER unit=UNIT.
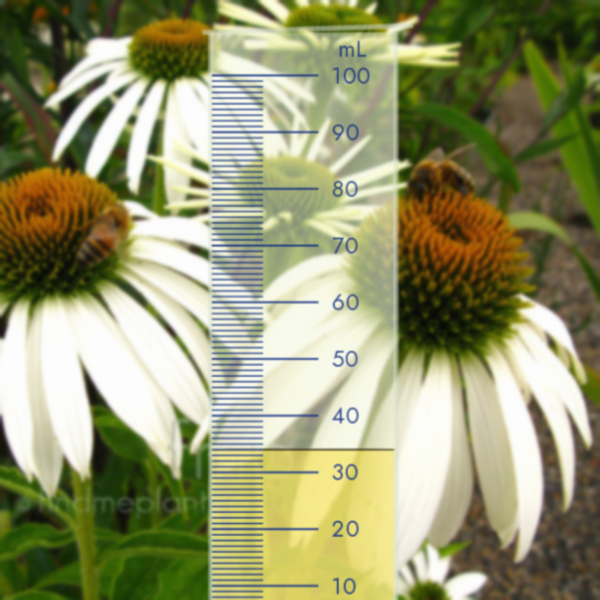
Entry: value=34 unit=mL
